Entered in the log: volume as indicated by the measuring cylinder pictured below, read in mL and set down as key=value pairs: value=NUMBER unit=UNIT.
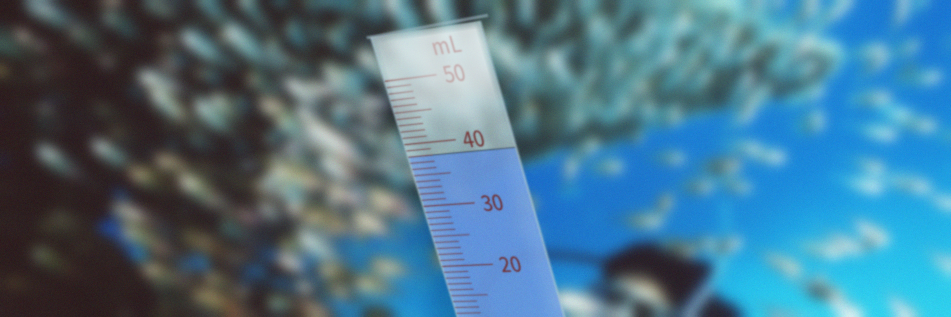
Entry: value=38 unit=mL
